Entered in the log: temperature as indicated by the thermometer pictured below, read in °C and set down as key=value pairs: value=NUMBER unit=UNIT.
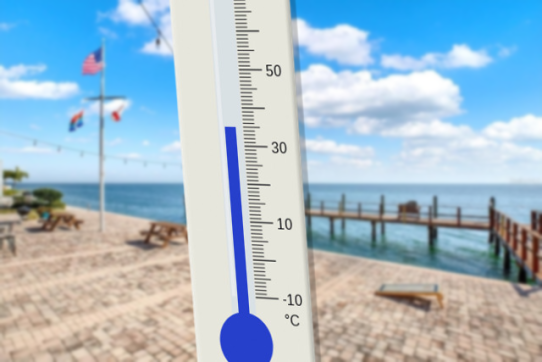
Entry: value=35 unit=°C
